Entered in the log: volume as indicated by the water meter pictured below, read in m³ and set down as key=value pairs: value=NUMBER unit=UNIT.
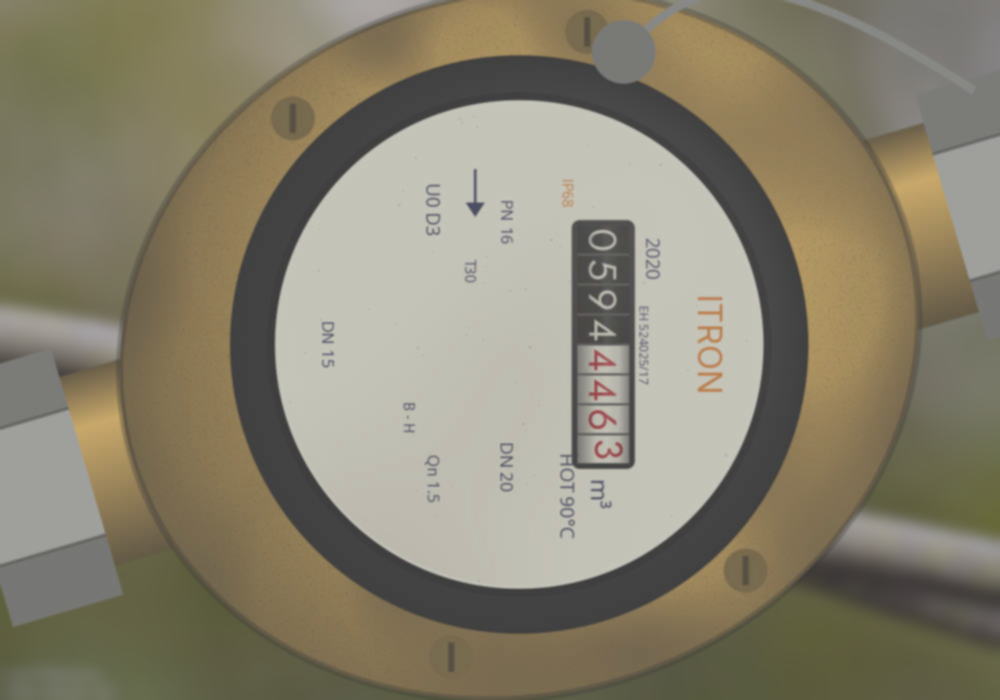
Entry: value=594.4463 unit=m³
